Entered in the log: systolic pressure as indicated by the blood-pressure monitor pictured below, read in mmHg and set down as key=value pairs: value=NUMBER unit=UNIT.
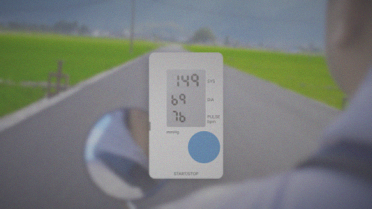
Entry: value=149 unit=mmHg
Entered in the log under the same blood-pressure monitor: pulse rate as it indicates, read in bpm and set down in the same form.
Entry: value=76 unit=bpm
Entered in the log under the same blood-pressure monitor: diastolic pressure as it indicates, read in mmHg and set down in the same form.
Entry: value=69 unit=mmHg
